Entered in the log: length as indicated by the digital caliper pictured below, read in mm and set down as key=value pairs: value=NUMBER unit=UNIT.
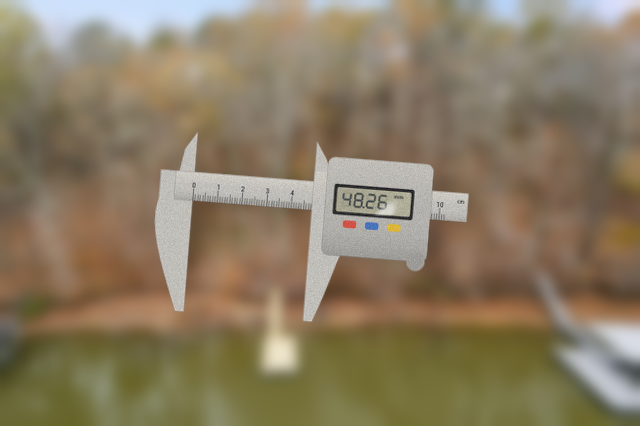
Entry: value=48.26 unit=mm
